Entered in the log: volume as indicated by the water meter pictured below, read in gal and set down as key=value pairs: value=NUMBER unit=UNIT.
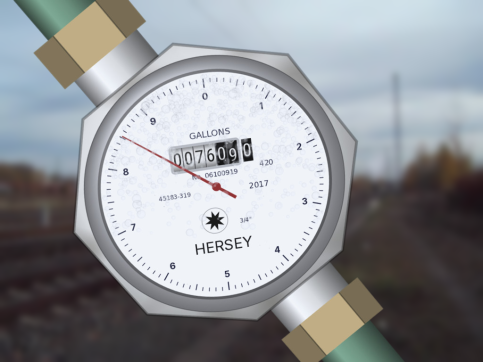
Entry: value=76088.5 unit=gal
